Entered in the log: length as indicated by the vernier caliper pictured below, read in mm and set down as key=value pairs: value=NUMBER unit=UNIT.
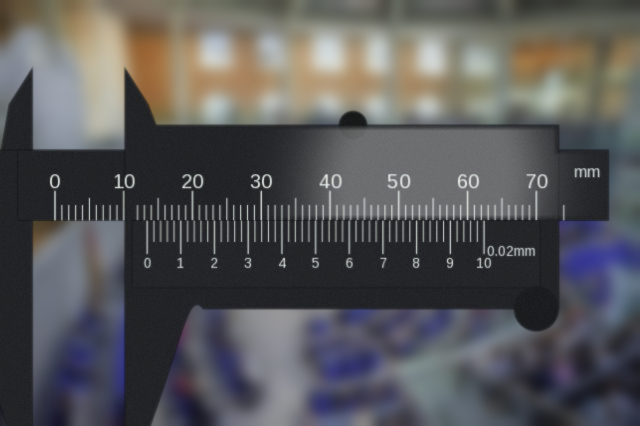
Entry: value=13.4 unit=mm
